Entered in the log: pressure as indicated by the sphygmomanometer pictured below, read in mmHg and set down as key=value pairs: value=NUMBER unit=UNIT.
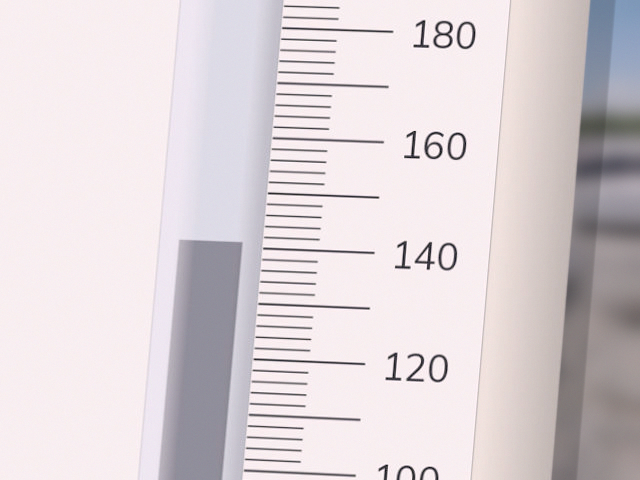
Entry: value=141 unit=mmHg
